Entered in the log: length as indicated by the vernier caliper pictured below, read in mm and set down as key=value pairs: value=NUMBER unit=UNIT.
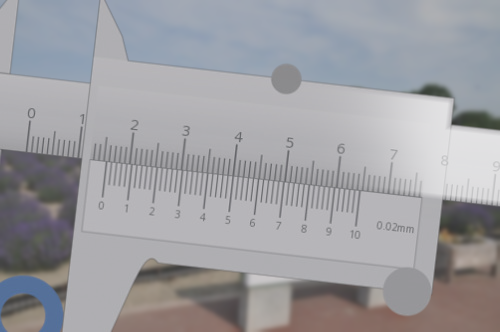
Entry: value=15.5 unit=mm
